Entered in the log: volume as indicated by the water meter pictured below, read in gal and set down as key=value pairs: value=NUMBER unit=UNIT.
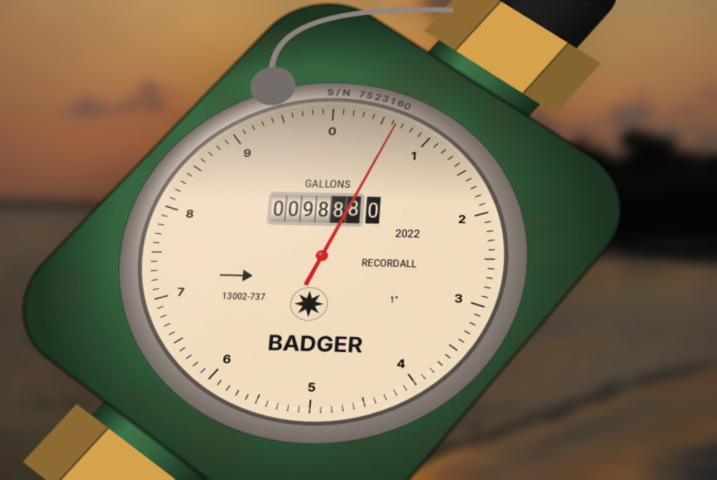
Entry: value=98880.6 unit=gal
